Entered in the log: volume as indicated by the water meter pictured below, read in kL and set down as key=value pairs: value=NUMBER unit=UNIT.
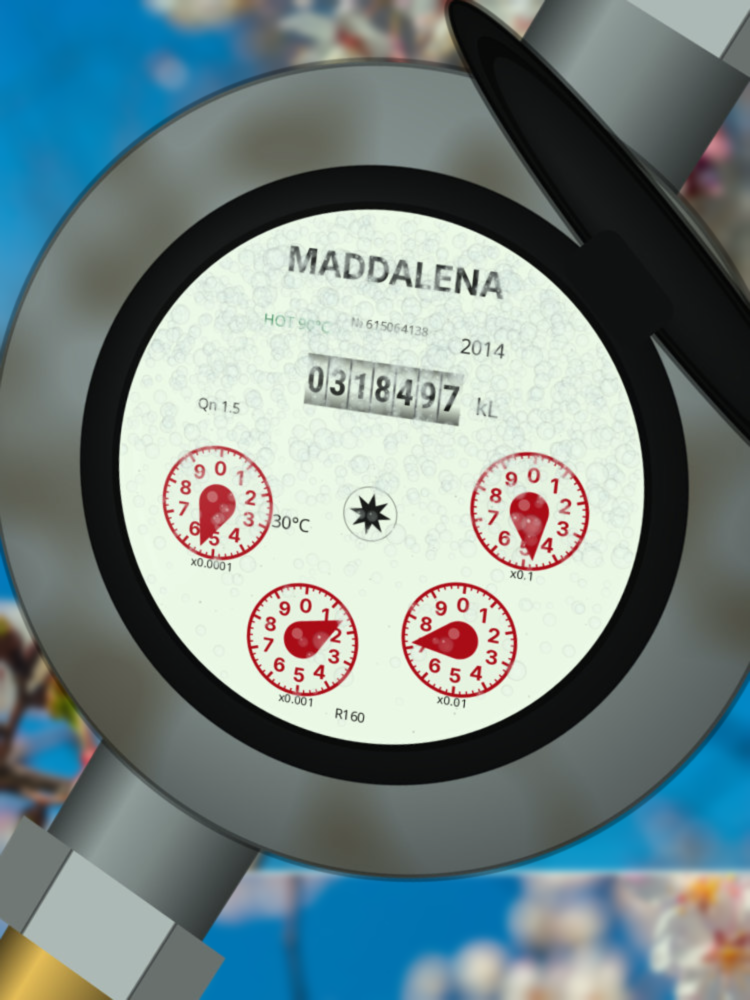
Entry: value=318497.4715 unit=kL
